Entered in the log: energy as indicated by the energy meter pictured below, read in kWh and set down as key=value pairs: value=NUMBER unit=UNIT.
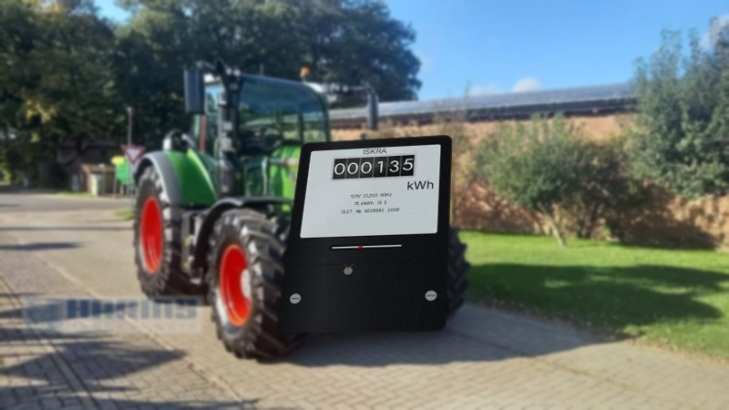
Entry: value=135 unit=kWh
